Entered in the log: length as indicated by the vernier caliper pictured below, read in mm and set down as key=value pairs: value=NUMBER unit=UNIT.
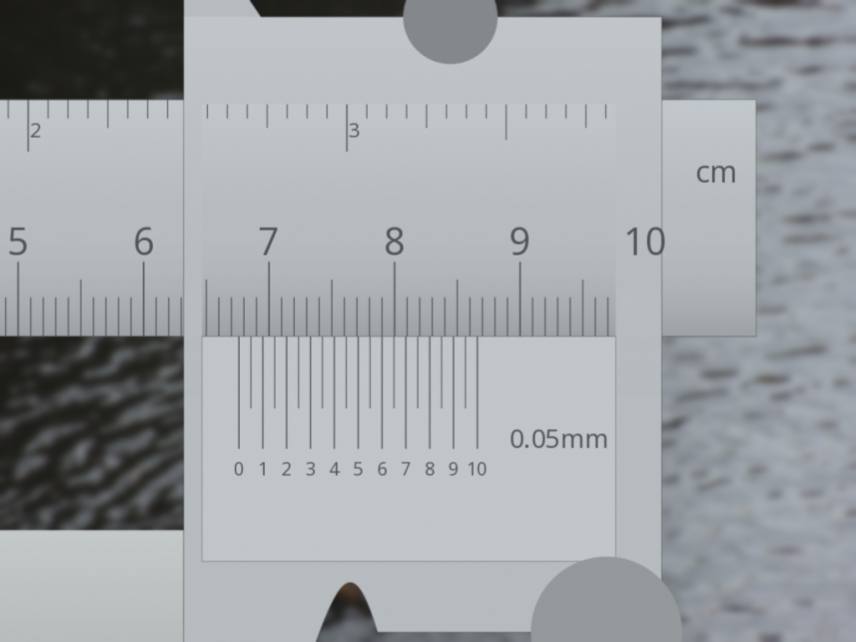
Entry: value=67.6 unit=mm
